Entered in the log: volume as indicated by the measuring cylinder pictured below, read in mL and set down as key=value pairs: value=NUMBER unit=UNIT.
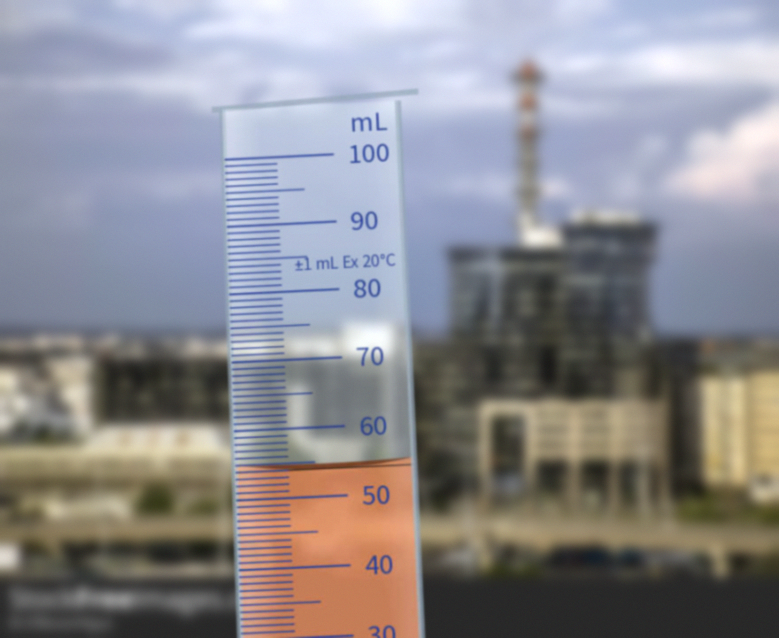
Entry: value=54 unit=mL
